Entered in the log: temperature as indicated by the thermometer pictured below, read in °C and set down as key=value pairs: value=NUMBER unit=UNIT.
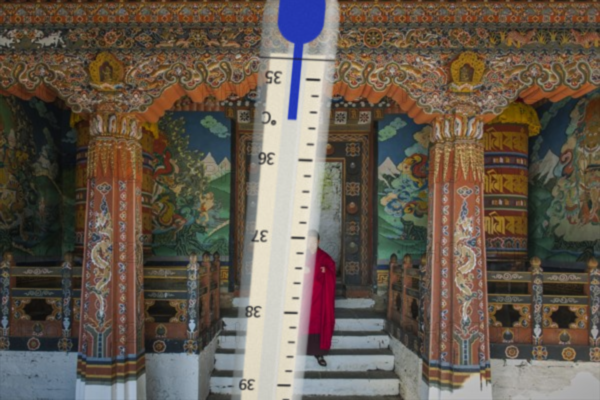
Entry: value=35.5 unit=°C
